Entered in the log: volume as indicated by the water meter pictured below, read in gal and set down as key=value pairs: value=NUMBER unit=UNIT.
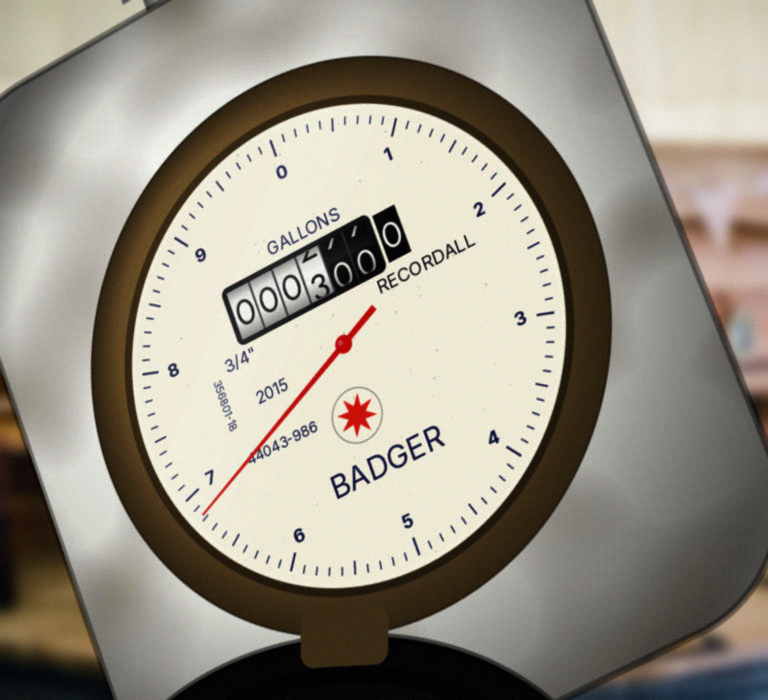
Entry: value=2996.8 unit=gal
